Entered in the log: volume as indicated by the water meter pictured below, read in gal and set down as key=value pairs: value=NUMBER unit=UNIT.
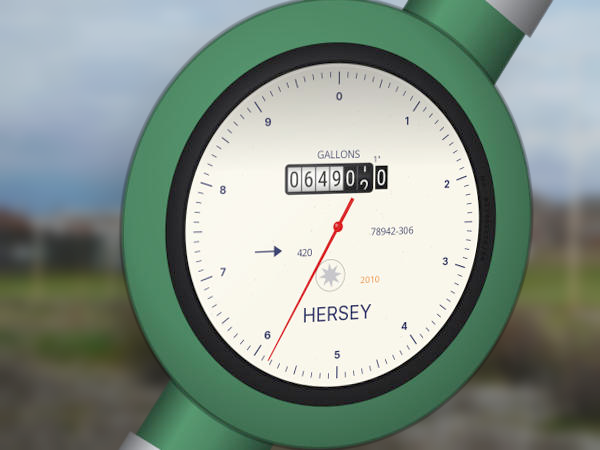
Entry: value=649015.8 unit=gal
